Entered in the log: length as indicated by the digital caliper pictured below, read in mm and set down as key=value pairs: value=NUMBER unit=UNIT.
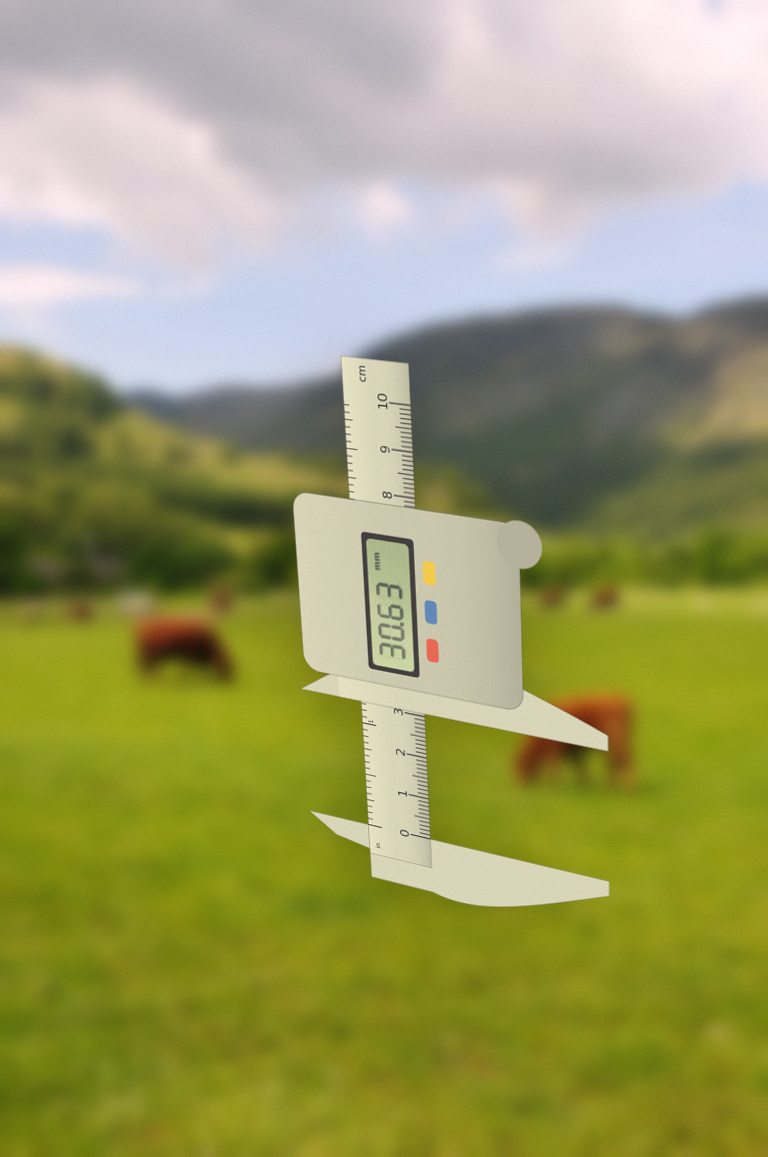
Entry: value=30.63 unit=mm
